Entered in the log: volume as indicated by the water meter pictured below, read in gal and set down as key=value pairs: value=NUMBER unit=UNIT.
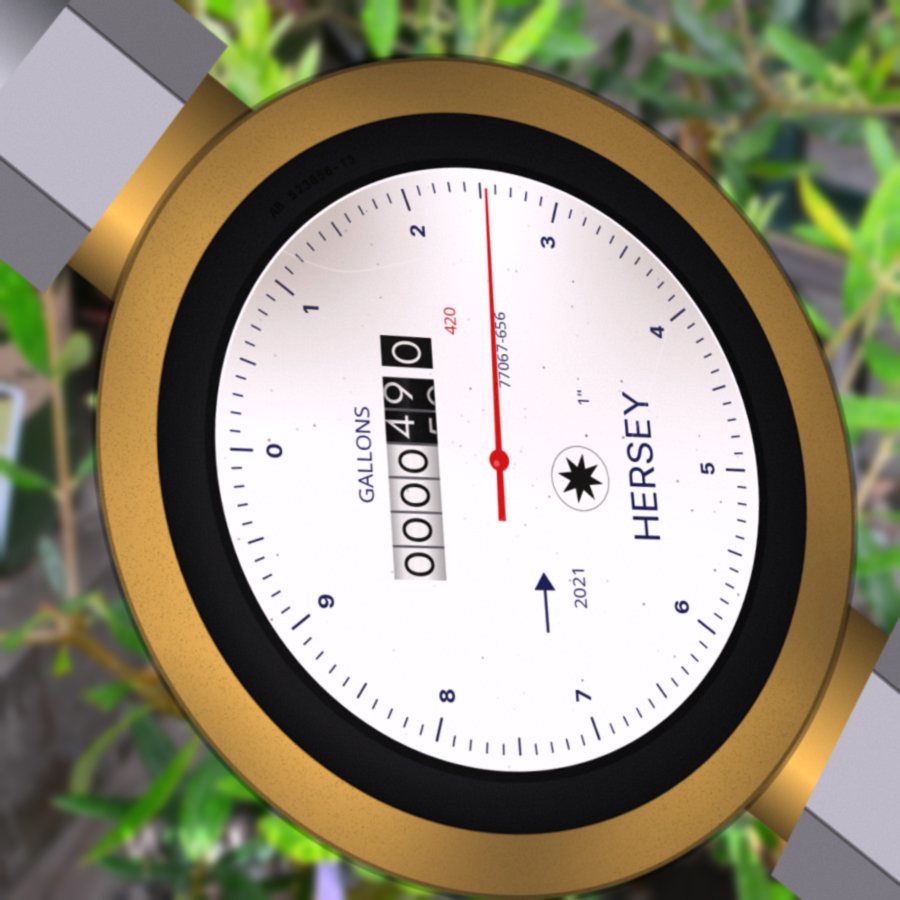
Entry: value=492.5 unit=gal
